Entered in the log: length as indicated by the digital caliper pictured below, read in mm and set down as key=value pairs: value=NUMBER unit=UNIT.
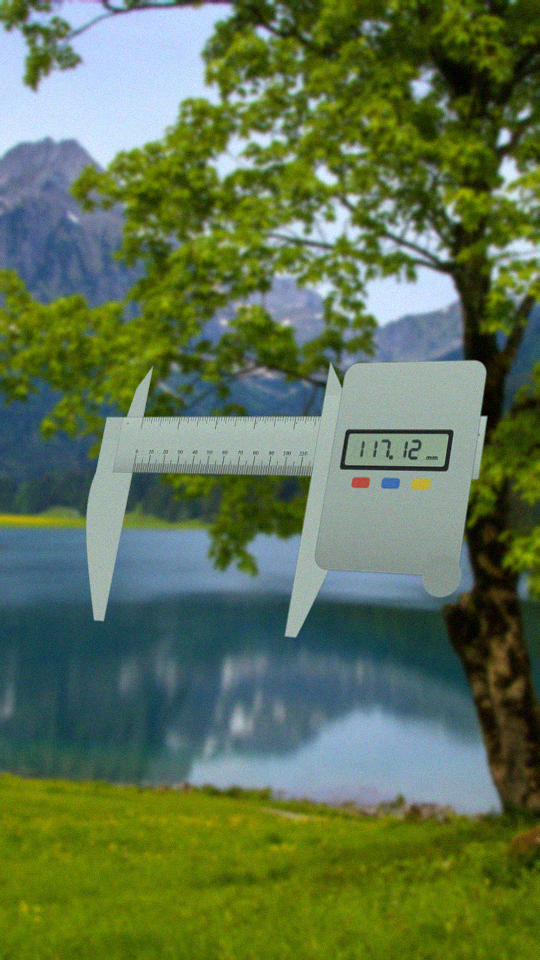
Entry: value=117.12 unit=mm
